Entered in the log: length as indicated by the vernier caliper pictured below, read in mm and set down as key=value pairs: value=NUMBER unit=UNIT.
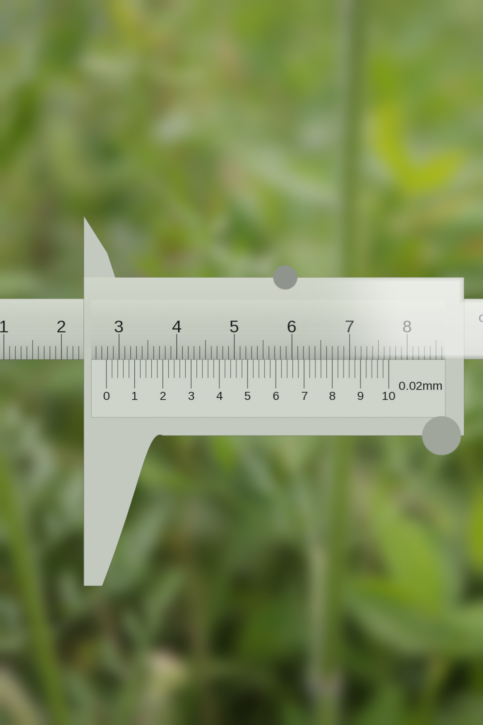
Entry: value=27.8 unit=mm
